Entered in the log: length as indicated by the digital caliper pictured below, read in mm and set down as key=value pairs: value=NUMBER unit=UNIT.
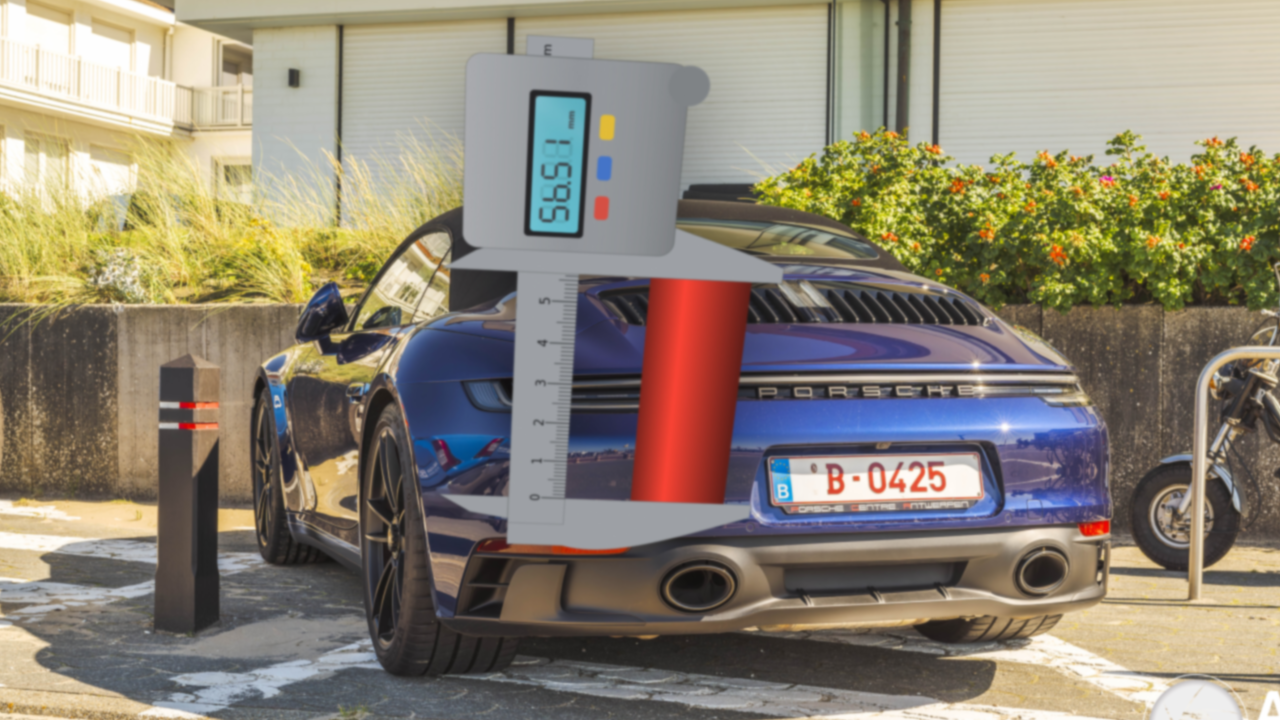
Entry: value=56.51 unit=mm
